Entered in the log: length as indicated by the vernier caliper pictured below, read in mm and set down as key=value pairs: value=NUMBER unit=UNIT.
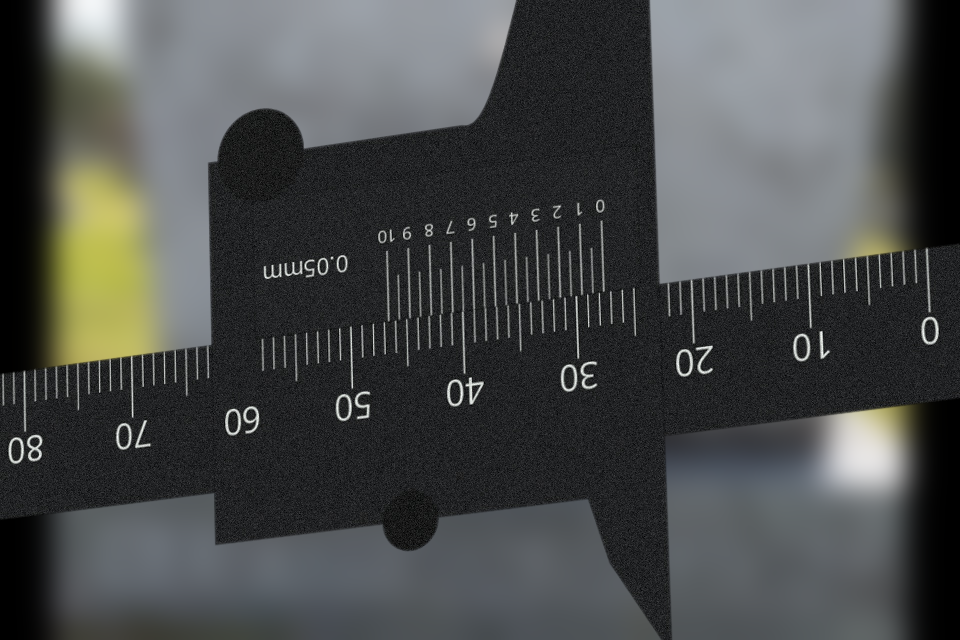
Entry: value=27.6 unit=mm
